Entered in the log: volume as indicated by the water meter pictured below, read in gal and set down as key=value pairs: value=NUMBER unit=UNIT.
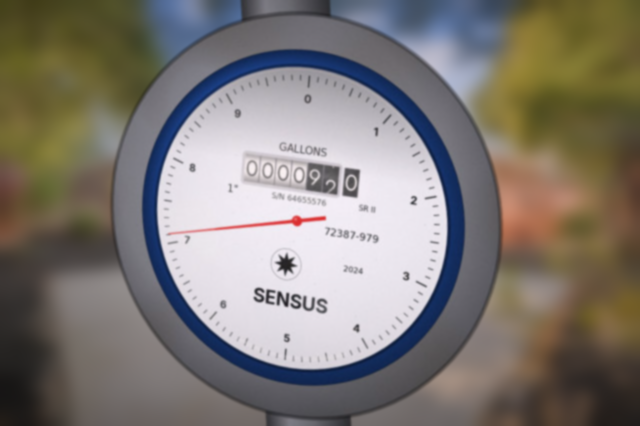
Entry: value=917.1 unit=gal
